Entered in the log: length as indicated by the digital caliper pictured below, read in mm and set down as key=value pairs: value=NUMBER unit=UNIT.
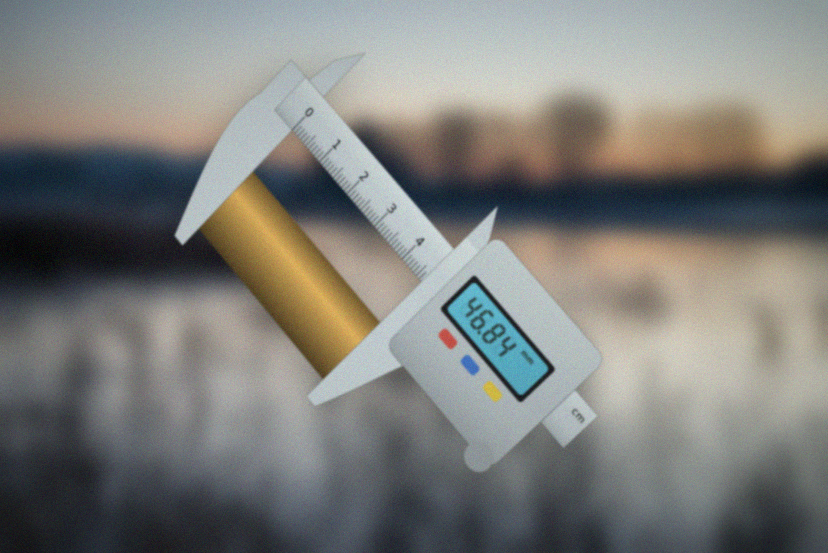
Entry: value=46.84 unit=mm
